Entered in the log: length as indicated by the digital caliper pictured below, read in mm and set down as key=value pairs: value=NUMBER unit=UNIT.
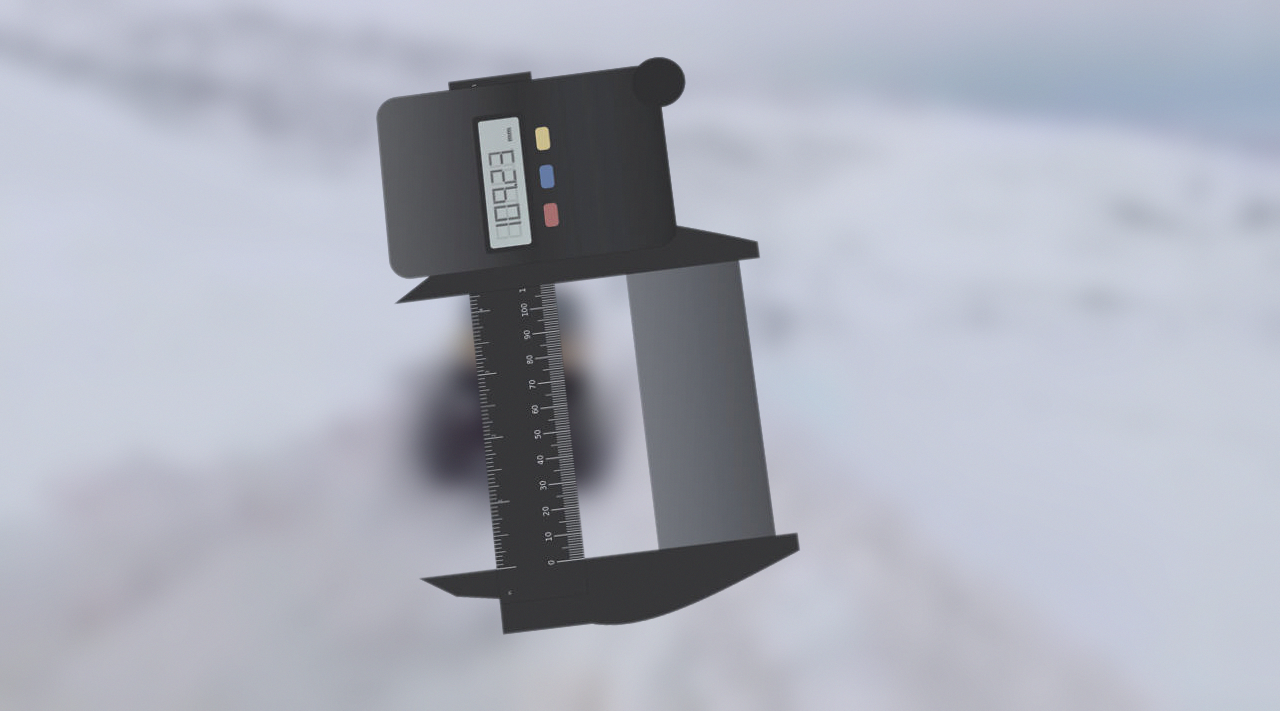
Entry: value=109.23 unit=mm
